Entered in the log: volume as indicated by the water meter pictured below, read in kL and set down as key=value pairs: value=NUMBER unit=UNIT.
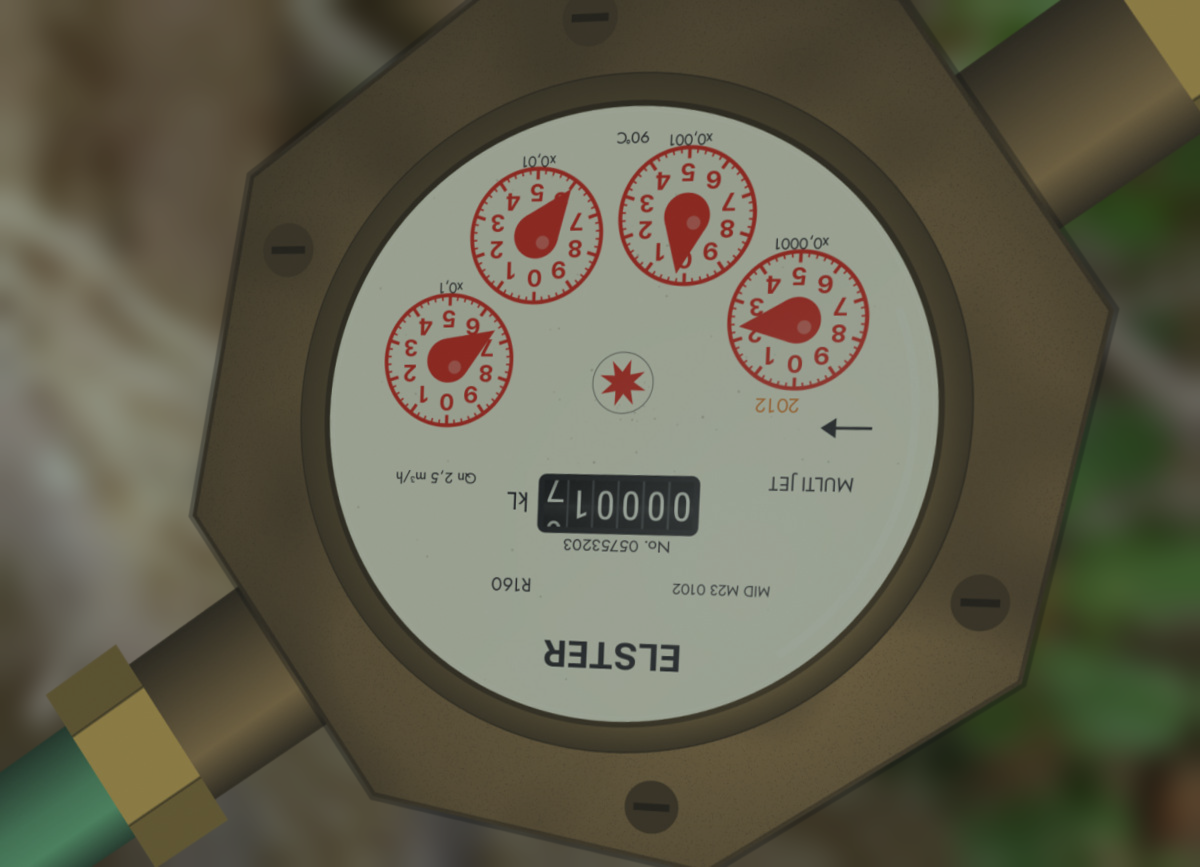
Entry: value=16.6602 unit=kL
